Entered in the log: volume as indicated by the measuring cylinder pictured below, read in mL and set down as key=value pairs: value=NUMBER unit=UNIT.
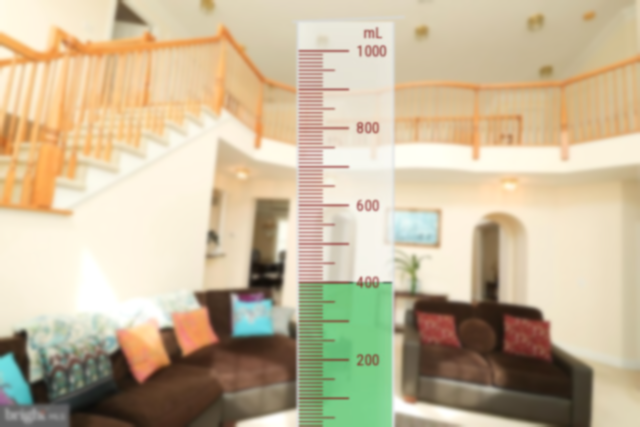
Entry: value=400 unit=mL
